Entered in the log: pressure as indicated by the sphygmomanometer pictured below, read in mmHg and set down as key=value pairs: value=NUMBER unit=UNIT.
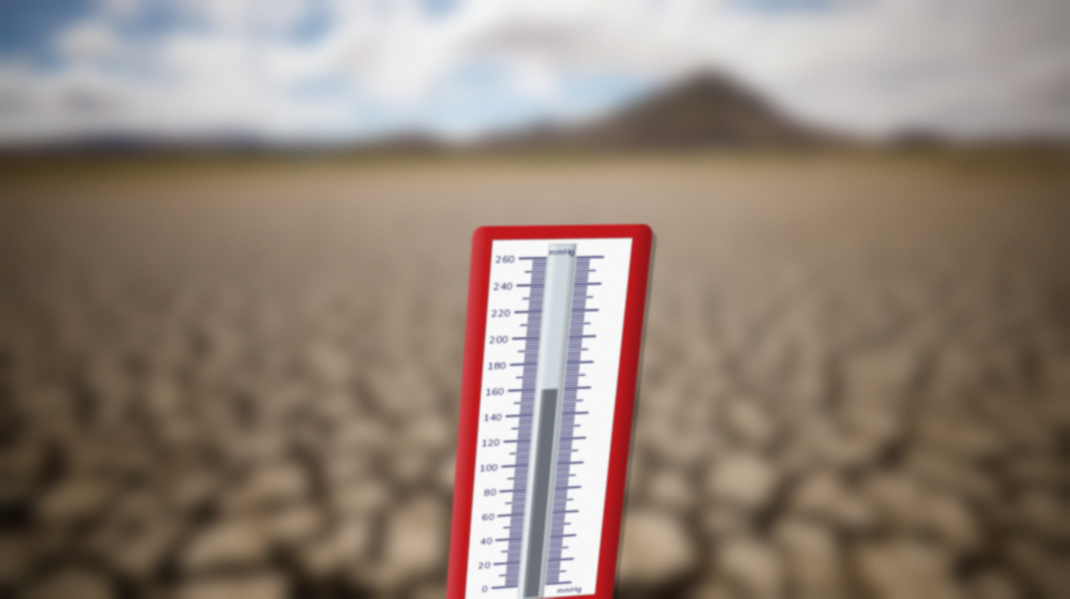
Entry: value=160 unit=mmHg
